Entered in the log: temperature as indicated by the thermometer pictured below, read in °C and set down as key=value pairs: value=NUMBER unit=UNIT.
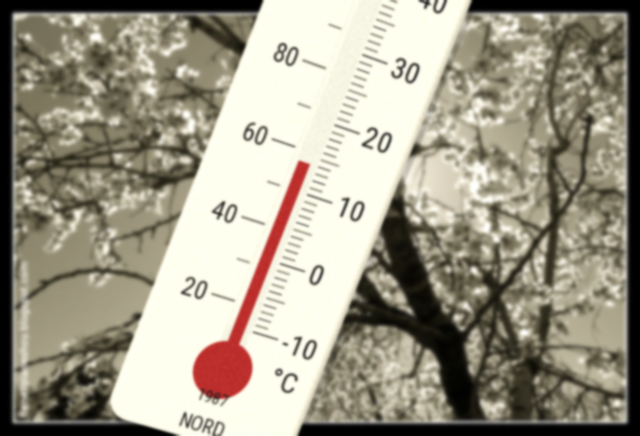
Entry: value=14 unit=°C
